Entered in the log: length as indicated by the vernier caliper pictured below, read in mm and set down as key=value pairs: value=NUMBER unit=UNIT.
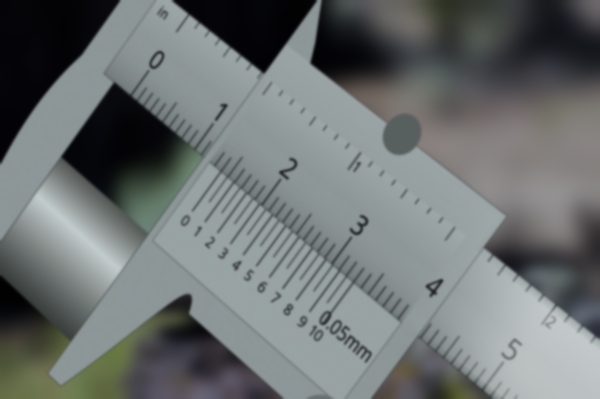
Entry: value=14.0 unit=mm
